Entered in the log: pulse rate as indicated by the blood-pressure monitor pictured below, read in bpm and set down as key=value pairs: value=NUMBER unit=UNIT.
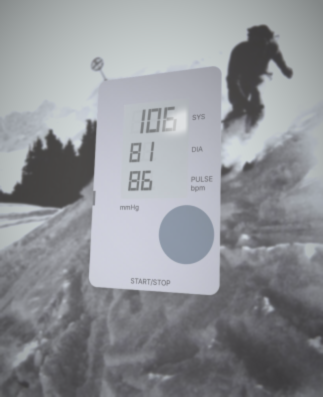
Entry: value=86 unit=bpm
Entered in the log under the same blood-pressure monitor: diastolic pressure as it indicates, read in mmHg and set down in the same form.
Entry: value=81 unit=mmHg
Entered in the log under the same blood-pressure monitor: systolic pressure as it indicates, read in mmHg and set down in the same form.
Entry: value=106 unit=mmHg
